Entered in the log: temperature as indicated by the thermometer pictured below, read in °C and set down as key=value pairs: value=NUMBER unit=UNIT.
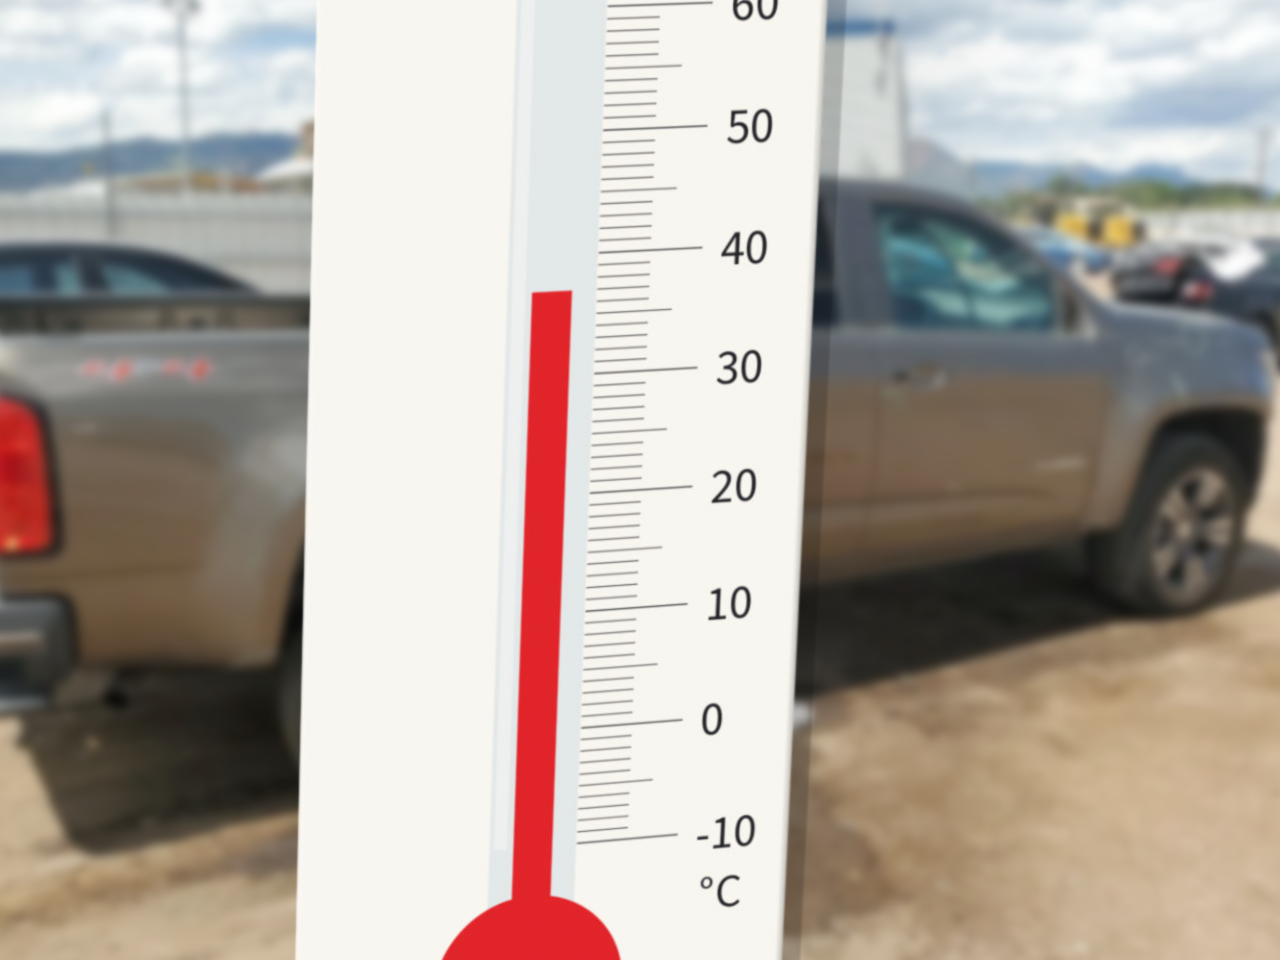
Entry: value=37 unit=°C
